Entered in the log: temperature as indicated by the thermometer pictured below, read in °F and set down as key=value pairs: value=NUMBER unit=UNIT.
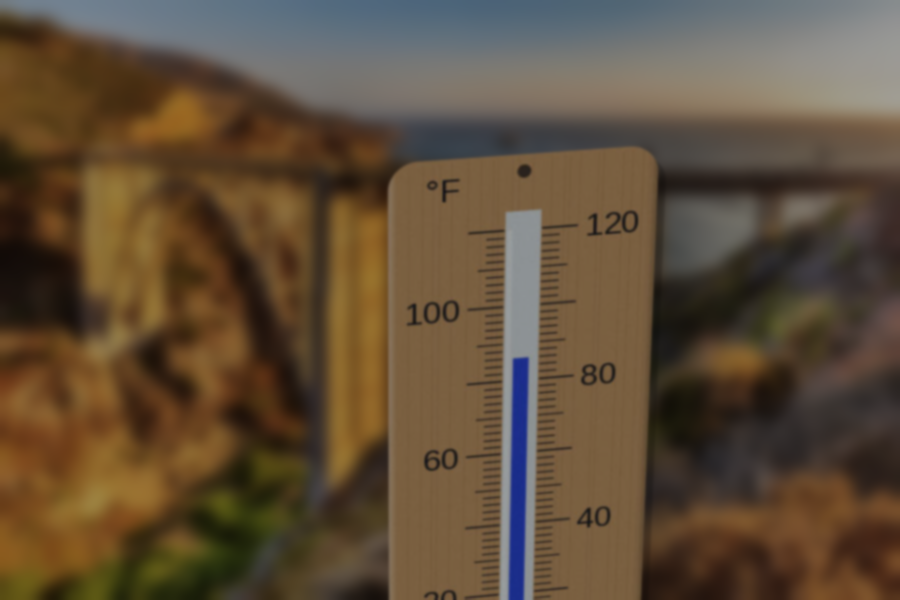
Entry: value=86 unit=°F
